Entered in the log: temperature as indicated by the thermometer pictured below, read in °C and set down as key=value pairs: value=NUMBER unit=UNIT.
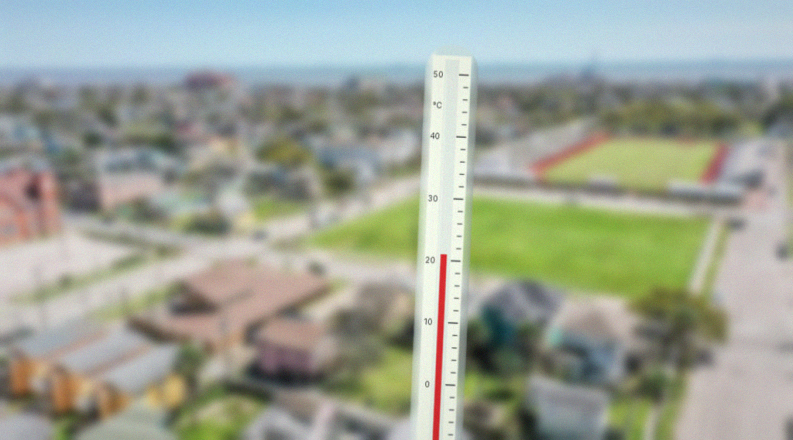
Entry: value=21 unit=°C
